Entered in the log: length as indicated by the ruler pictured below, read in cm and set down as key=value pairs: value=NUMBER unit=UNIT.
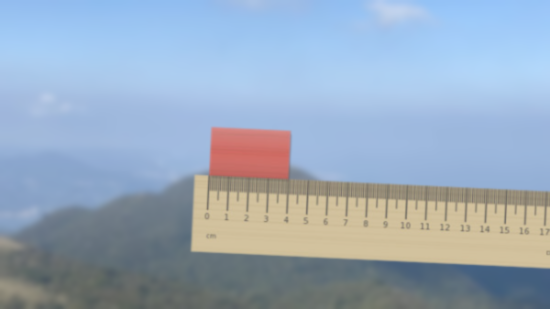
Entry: value=4 unit=cm
